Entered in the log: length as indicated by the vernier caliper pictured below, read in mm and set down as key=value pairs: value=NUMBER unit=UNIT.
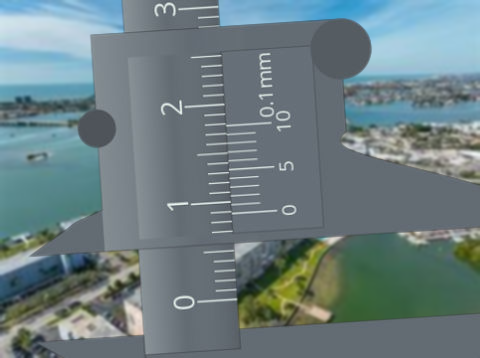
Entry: value=8.8 unit=mm
